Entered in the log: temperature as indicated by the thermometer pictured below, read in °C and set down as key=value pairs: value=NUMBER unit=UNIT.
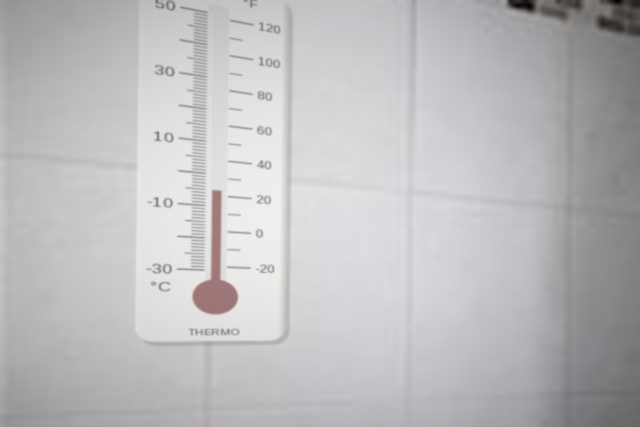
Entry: value=-5 unit=°C
